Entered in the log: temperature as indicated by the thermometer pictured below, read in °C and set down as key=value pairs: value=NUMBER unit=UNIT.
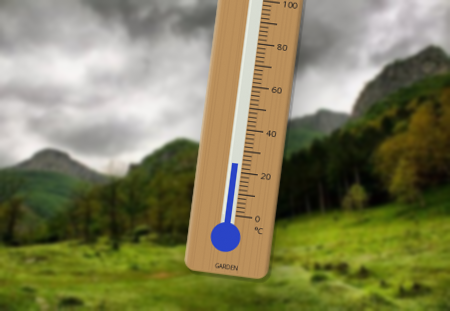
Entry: value=24 unit=°C
